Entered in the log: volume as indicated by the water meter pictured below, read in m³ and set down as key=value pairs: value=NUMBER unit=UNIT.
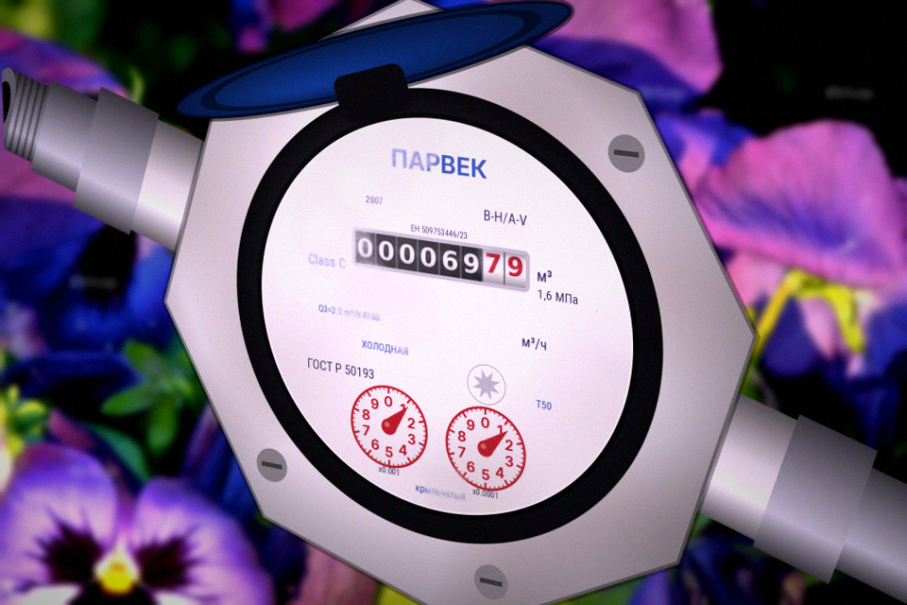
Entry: value=69.7911 unit=m³
